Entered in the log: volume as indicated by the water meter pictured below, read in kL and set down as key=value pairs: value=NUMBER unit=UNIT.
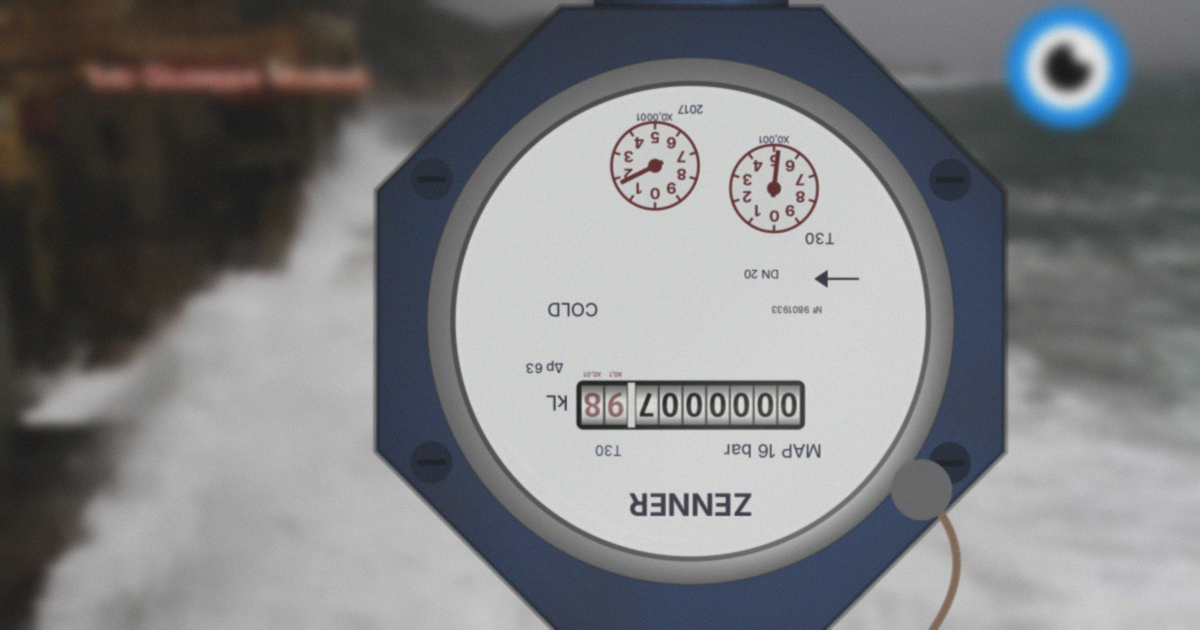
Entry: value=7.9851 unit=kL
